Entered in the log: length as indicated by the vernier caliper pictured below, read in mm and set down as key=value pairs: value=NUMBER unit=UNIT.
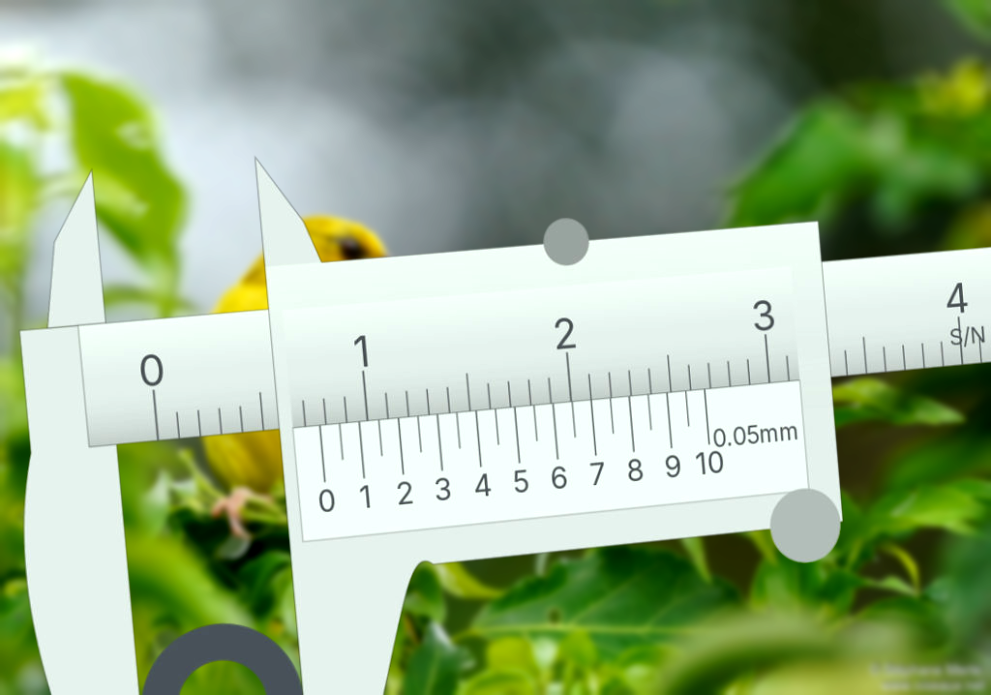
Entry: value=7.7 unit=mm
